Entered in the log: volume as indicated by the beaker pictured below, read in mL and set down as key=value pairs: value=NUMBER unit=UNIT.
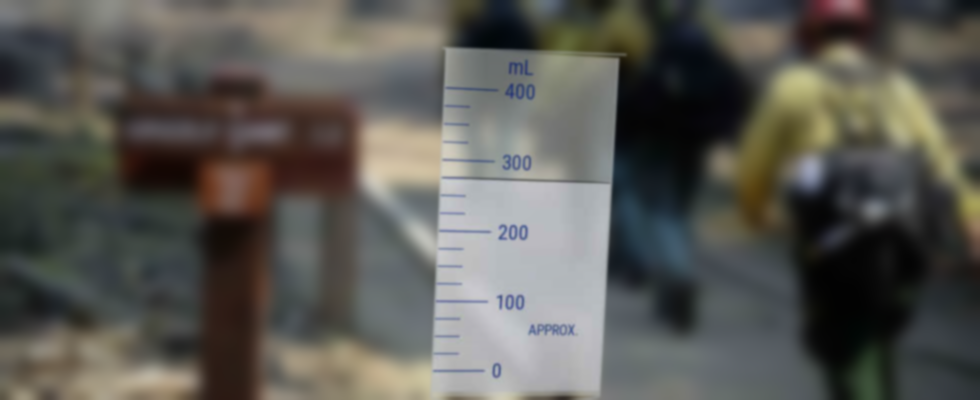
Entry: value=275 unit=mL
